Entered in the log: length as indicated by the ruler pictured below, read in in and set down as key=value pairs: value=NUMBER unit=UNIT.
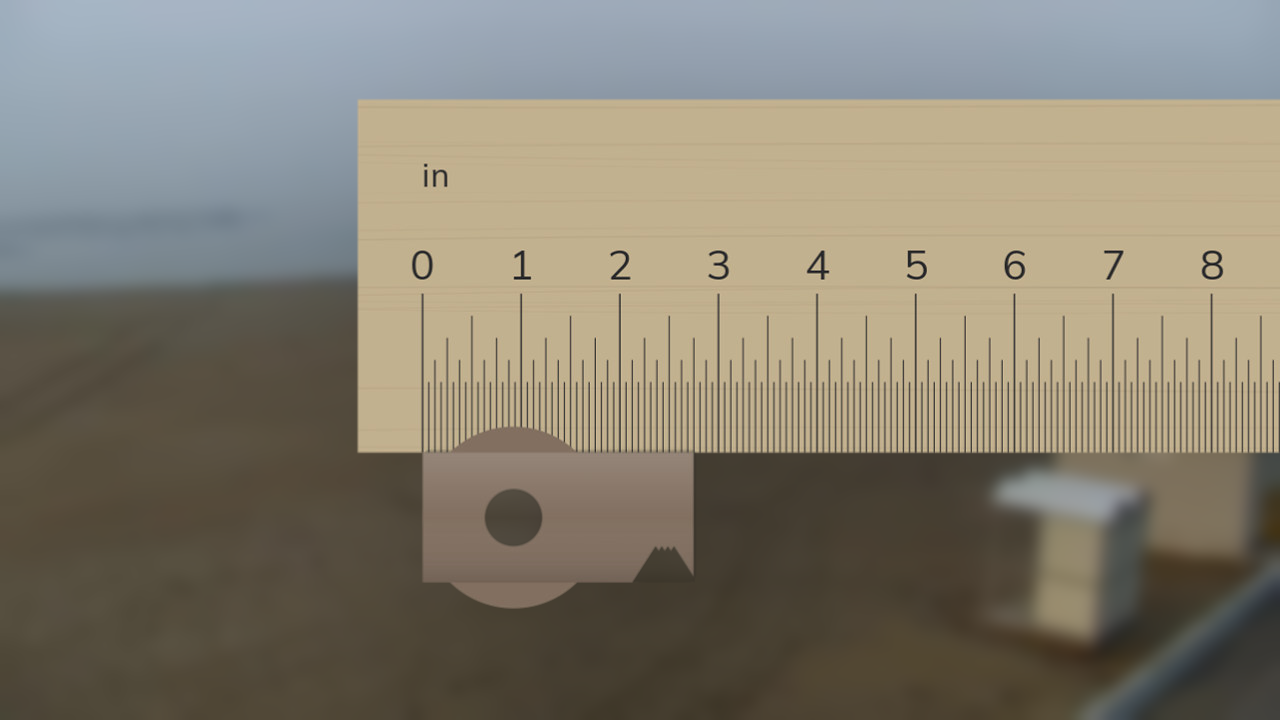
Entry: value=2.75 unit=in
